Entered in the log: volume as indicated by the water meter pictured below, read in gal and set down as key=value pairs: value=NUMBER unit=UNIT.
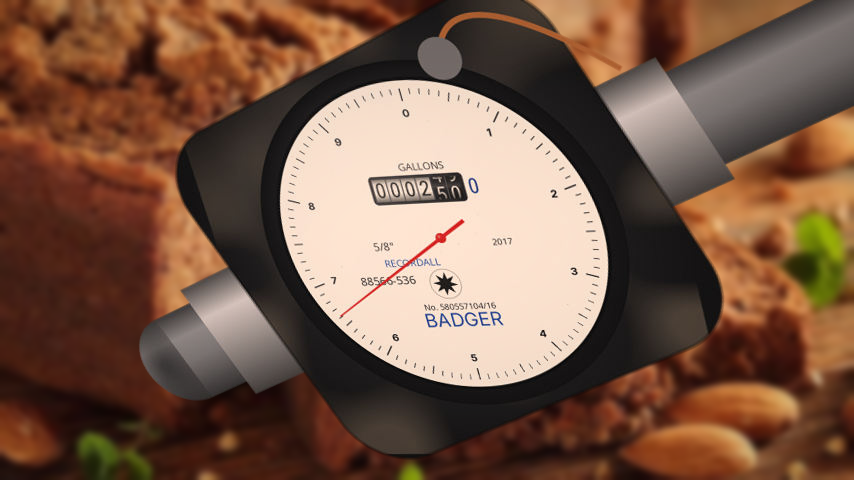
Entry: value=2496.6 unit=gal
